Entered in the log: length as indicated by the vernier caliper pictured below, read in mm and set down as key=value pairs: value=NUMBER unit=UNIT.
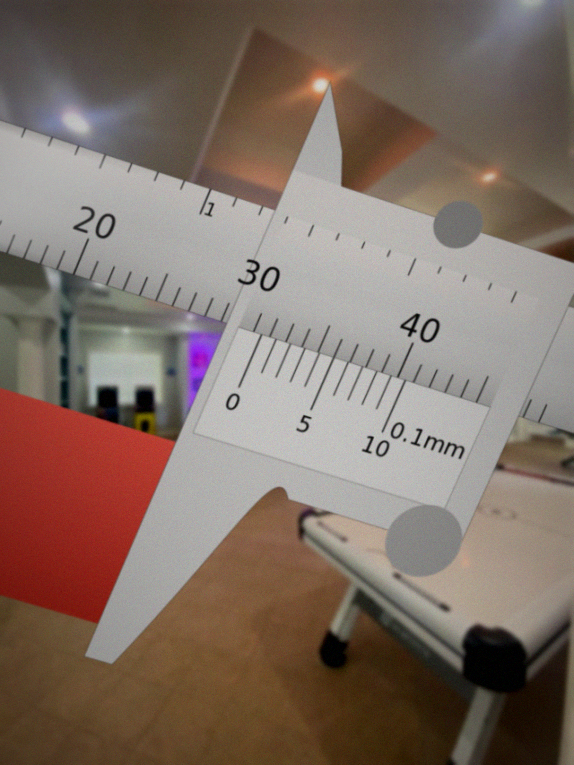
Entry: value=31.5 unit=mm
